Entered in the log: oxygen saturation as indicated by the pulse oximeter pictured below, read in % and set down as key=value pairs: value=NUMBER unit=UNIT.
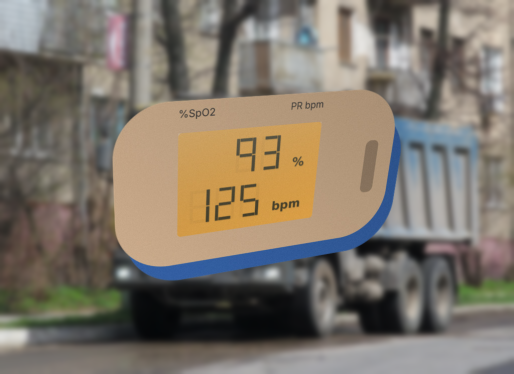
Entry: value=93 unit=%
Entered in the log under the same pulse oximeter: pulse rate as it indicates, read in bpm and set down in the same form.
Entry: value=125 unit=bpm
